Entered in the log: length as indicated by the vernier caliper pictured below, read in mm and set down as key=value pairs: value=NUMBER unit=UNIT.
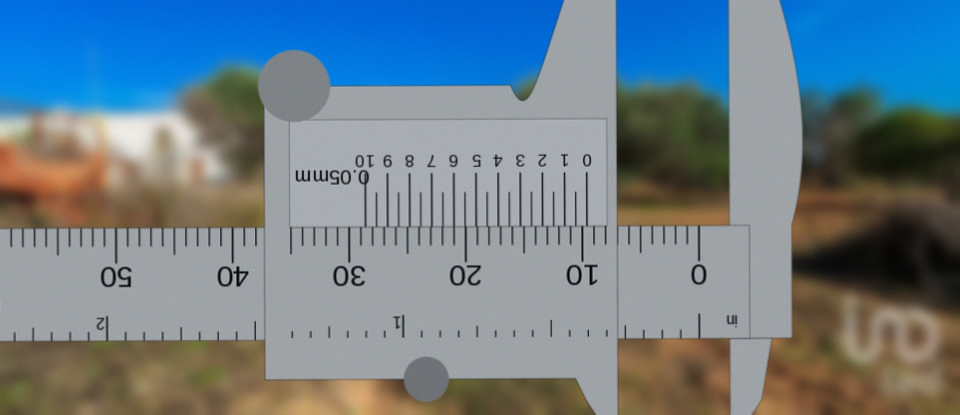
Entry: value=9.6 unit=mm
